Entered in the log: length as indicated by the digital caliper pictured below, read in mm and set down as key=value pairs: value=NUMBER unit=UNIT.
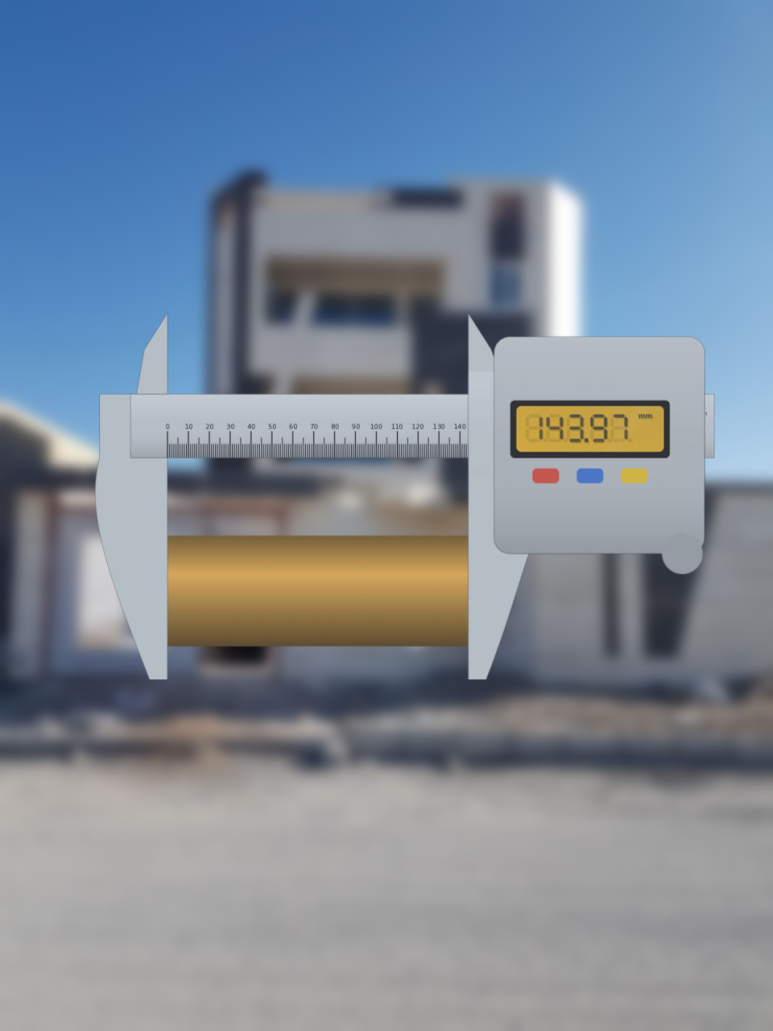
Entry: value=143.97 unit=mm
